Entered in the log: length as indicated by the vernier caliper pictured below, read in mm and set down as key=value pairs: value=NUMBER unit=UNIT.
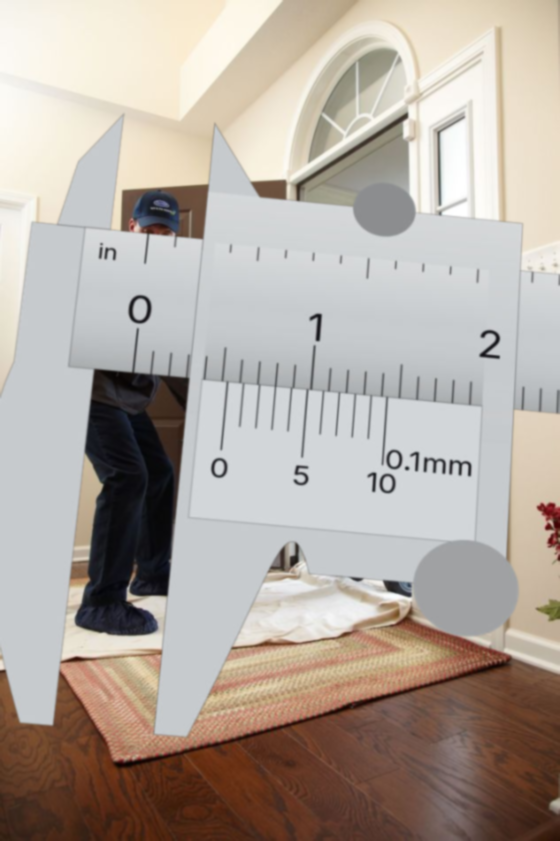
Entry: value=5.3 unit=mm
